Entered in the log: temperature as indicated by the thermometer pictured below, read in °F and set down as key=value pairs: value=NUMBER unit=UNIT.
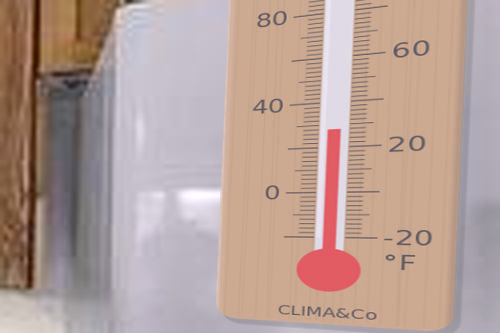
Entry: value=28 unit=°F
